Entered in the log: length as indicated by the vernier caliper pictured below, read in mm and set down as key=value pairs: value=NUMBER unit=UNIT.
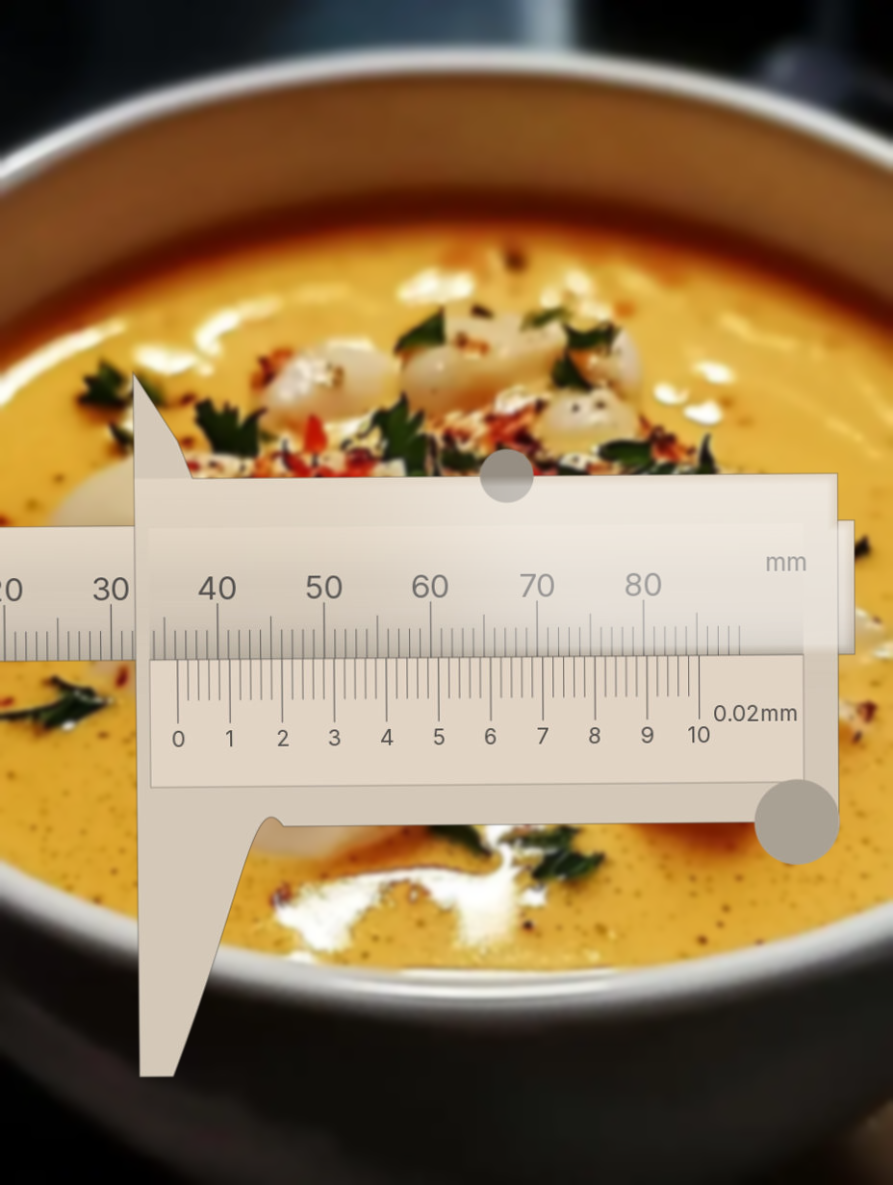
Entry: value=36.2 unit=mm
